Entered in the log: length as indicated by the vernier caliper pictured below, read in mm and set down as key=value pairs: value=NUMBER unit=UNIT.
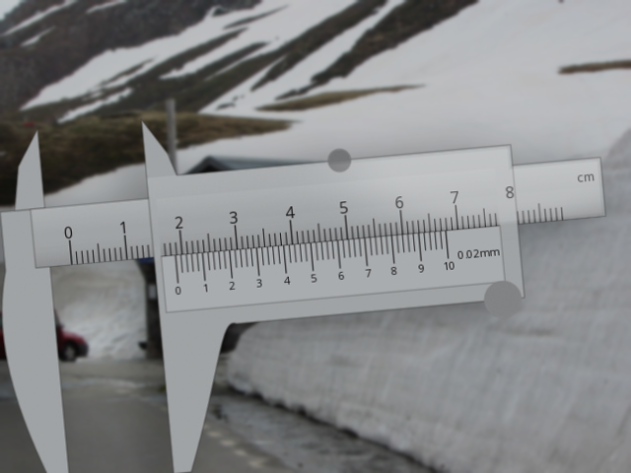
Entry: value=18.8 unit=mm
